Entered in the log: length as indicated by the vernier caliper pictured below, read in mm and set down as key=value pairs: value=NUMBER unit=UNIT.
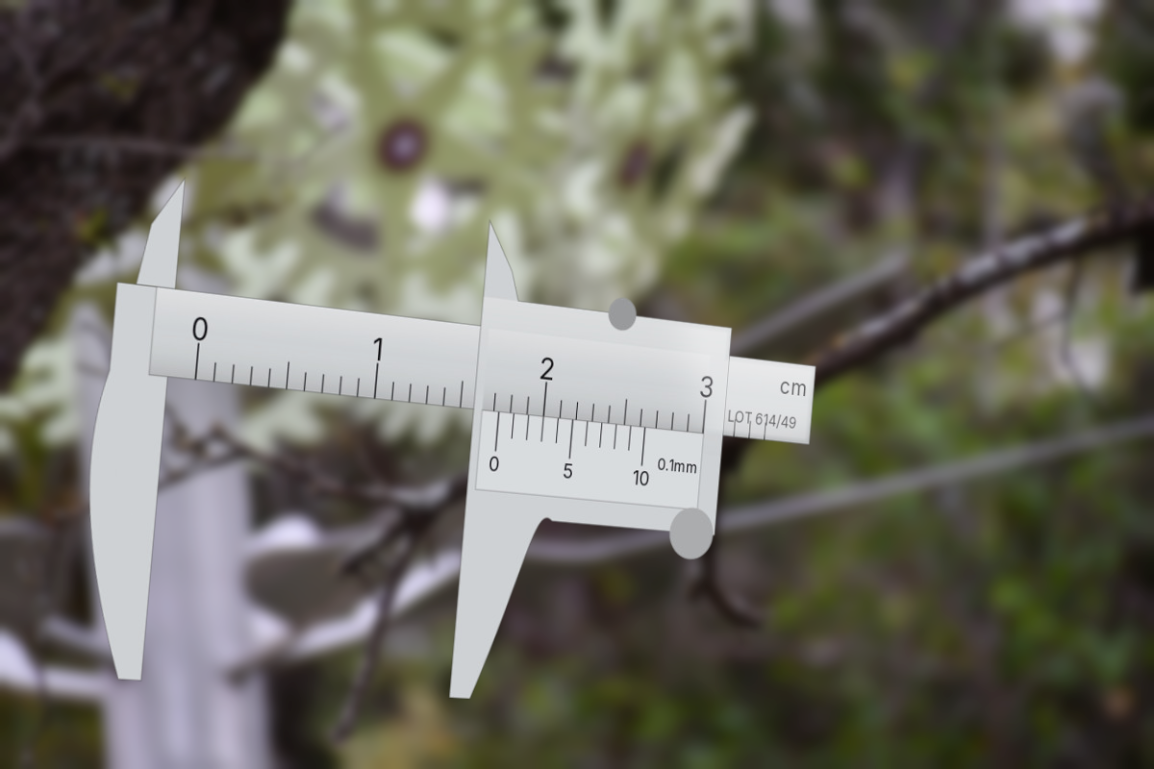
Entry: value=17.3 unit=mm
